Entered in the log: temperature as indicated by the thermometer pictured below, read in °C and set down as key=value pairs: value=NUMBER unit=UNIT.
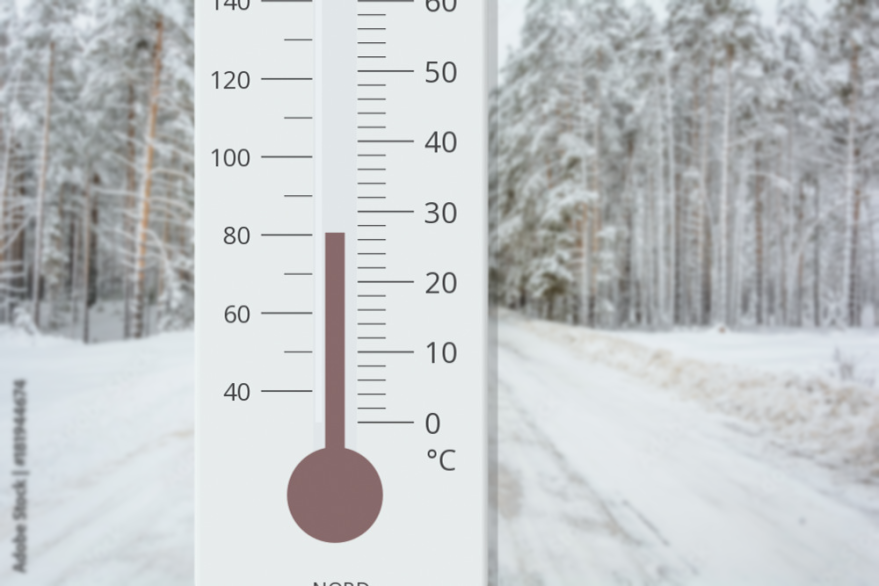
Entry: value=27 unit=°C
